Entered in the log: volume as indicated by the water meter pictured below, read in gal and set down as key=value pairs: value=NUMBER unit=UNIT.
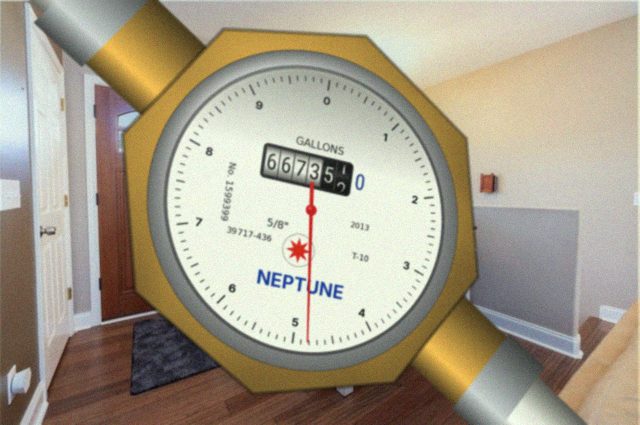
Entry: value=6673514.8 unit=gal
